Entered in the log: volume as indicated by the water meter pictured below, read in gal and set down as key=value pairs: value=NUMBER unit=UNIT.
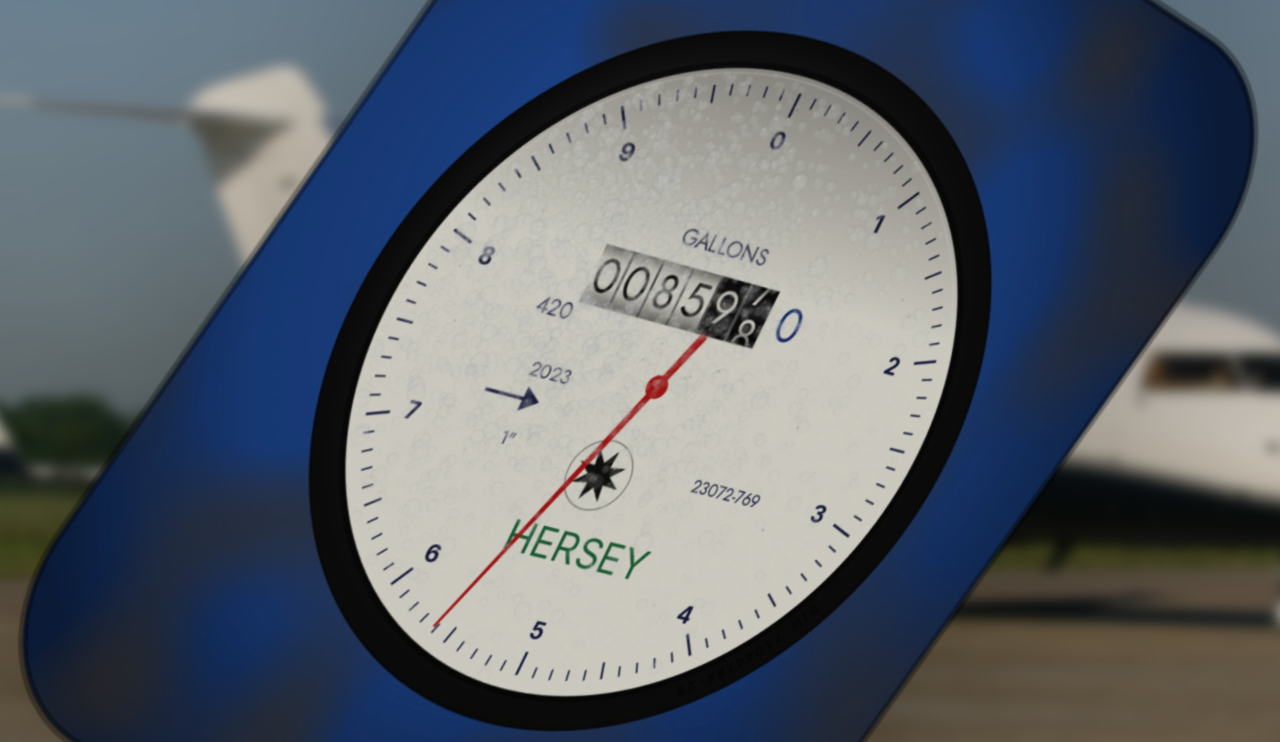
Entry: value=85975.6 unit=gal
